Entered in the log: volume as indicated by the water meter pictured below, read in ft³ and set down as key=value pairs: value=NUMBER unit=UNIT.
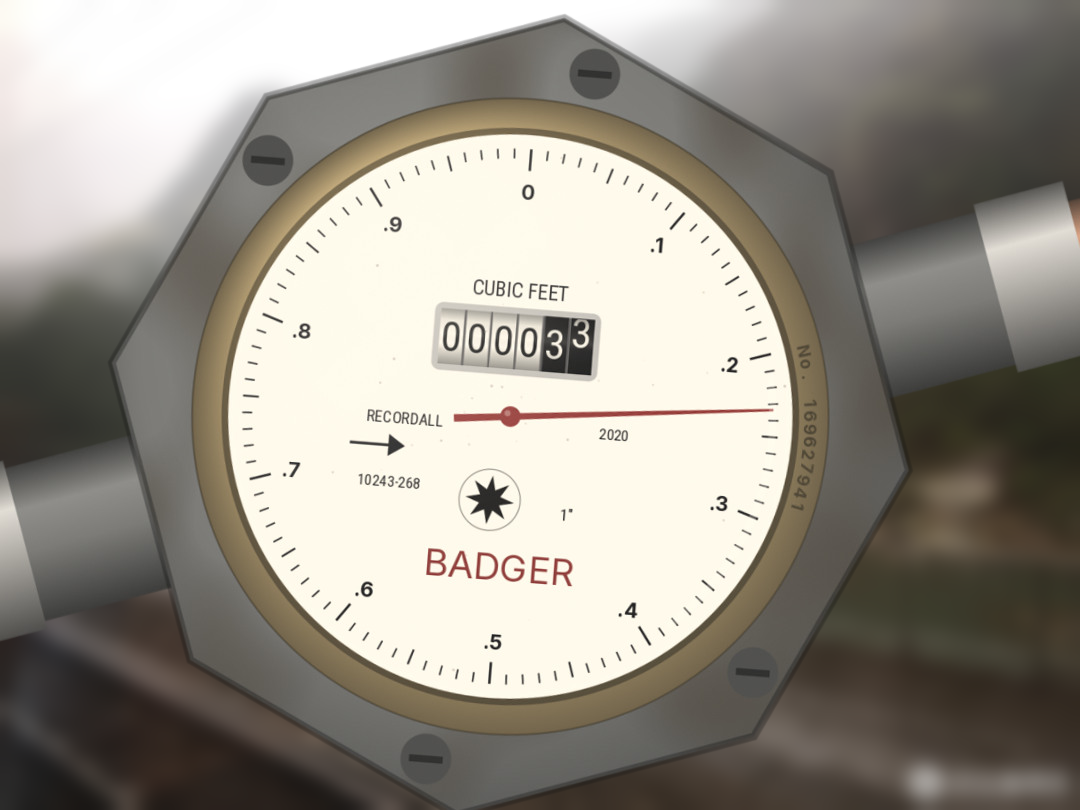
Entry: value=33.23 unit=ft³
